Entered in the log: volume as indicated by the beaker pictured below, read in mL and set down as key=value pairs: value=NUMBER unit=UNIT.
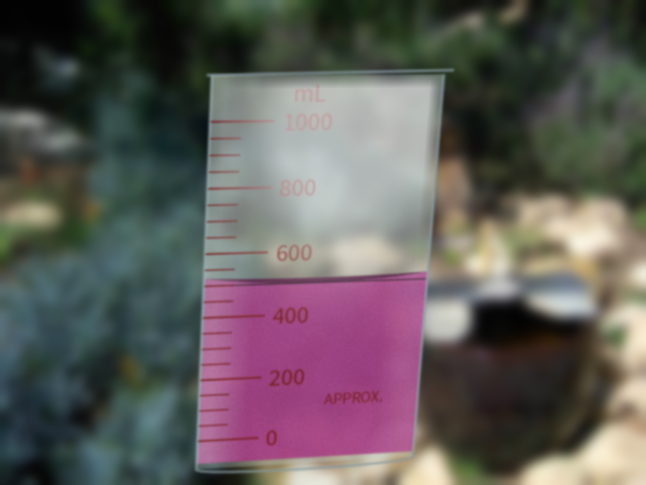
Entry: value=500 unit=mL
